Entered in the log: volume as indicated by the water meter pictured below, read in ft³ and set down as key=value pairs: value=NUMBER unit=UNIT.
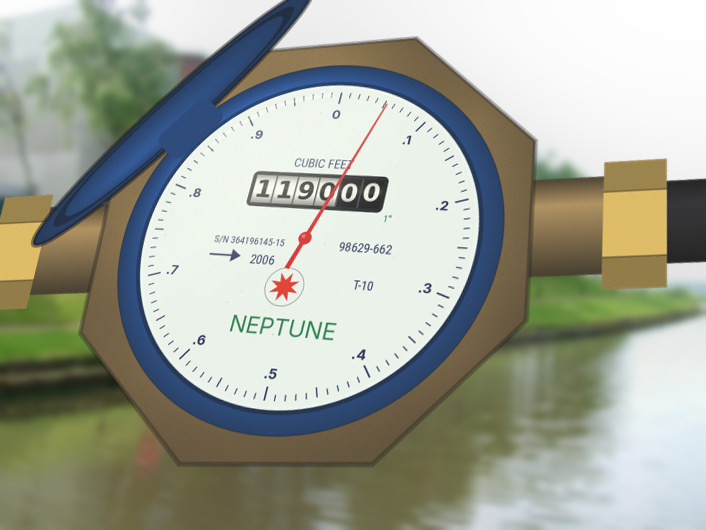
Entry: value=119000.05 unit=ft³
